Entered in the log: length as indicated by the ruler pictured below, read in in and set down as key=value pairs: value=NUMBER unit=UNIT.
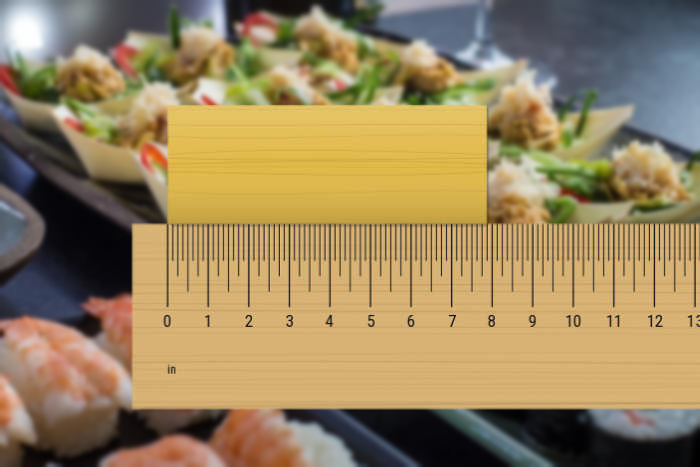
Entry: value=7.875 unit=in
